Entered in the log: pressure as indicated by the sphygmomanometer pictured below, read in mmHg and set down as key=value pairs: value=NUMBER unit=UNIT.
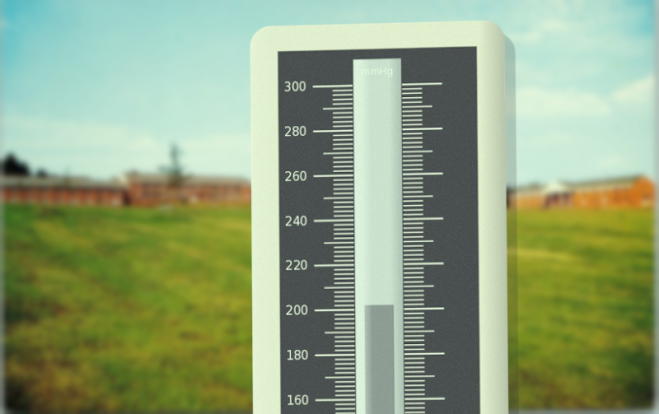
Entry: value=202 unit=mmHg
